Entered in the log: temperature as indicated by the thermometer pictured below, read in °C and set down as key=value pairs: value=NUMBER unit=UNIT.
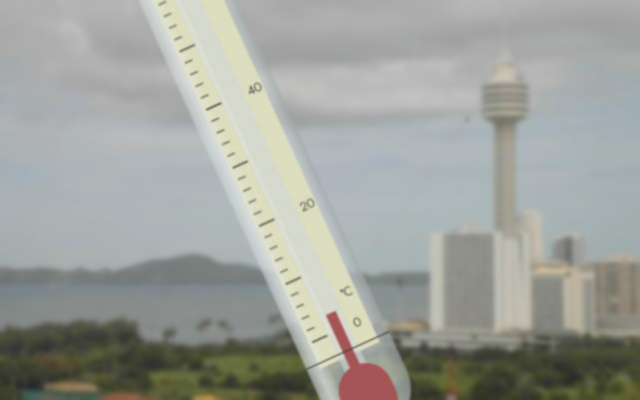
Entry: value=3 unit=°C
